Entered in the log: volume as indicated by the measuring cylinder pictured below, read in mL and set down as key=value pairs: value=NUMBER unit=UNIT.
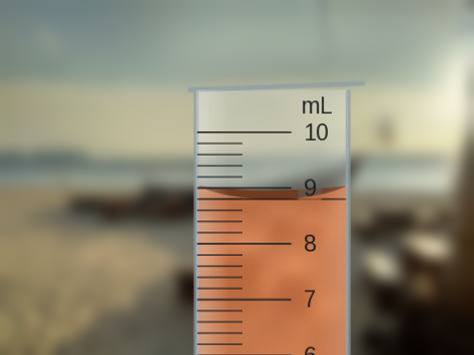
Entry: value=8.8 unit=mL
